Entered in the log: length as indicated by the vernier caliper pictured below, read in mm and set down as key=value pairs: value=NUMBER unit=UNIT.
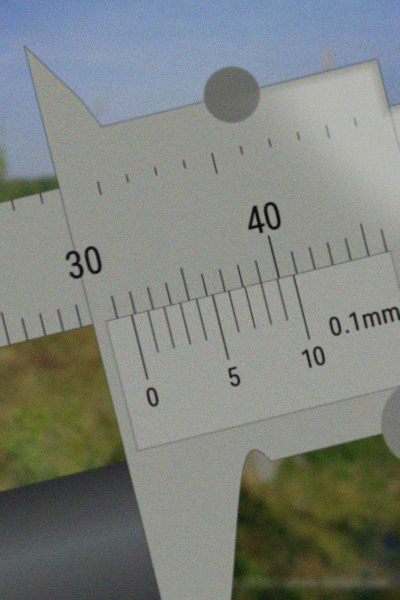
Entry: value=31.8 unit=mm
